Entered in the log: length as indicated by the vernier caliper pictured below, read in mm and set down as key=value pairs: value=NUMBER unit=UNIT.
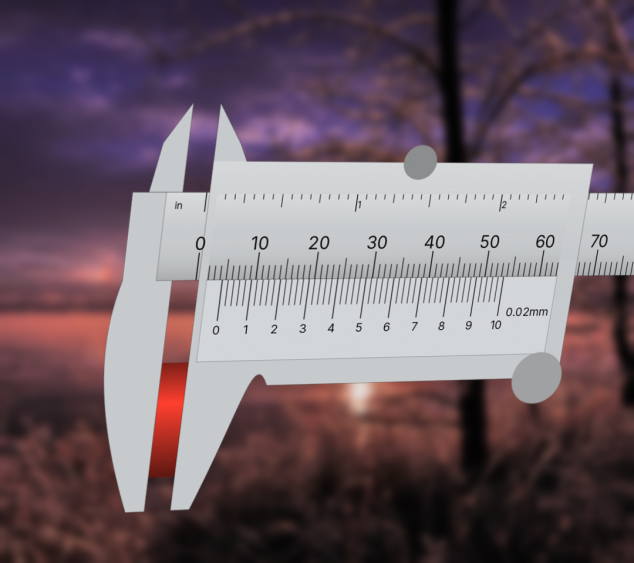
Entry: value=4.4 unit=mm
